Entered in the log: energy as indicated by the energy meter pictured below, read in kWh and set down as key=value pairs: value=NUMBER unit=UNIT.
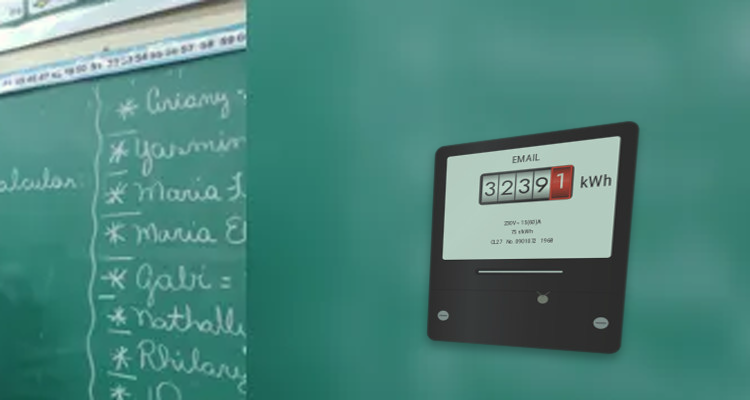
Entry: value=3239.1 unit=kWh
